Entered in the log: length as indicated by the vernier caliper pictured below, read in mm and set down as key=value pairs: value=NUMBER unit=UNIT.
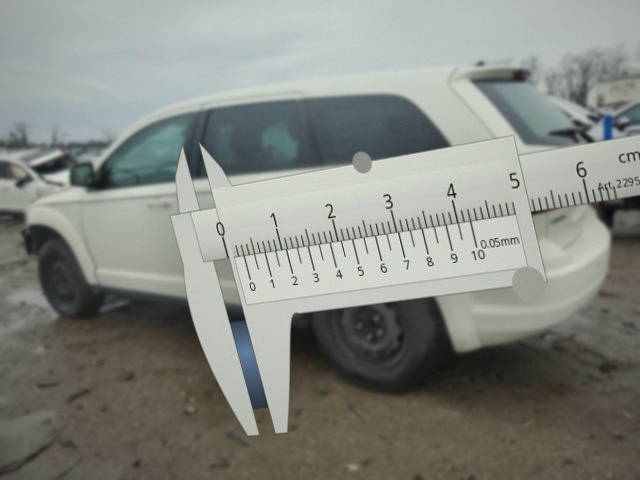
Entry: value=3.0 unit=mm
